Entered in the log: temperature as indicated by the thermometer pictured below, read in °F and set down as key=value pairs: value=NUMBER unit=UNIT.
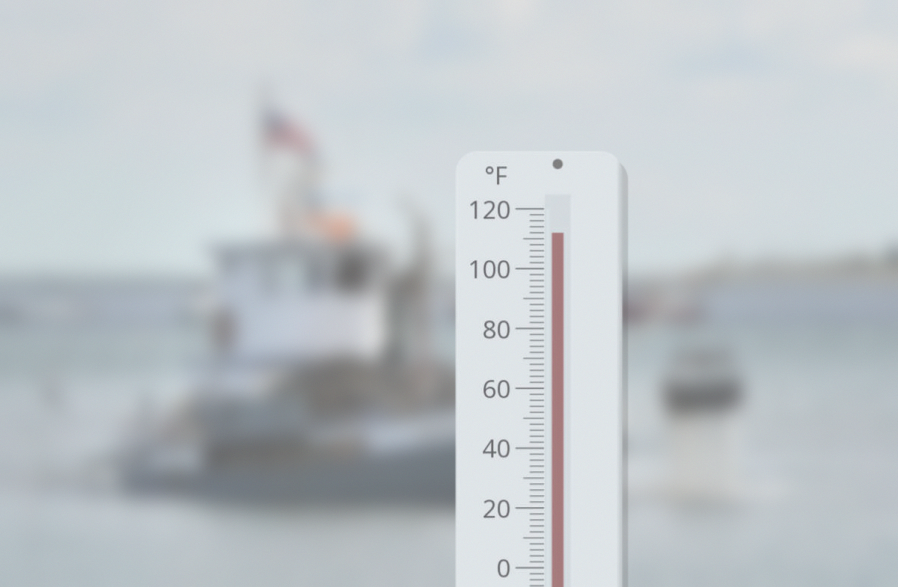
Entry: value=112 unit=°F
